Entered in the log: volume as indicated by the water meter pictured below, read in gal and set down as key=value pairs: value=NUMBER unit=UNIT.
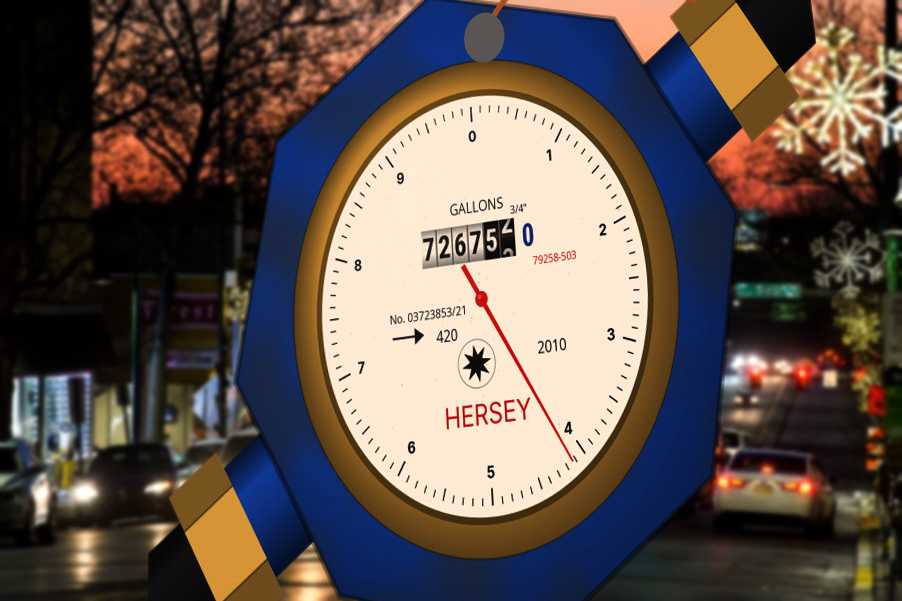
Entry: value=7267524.1 unit=gal
